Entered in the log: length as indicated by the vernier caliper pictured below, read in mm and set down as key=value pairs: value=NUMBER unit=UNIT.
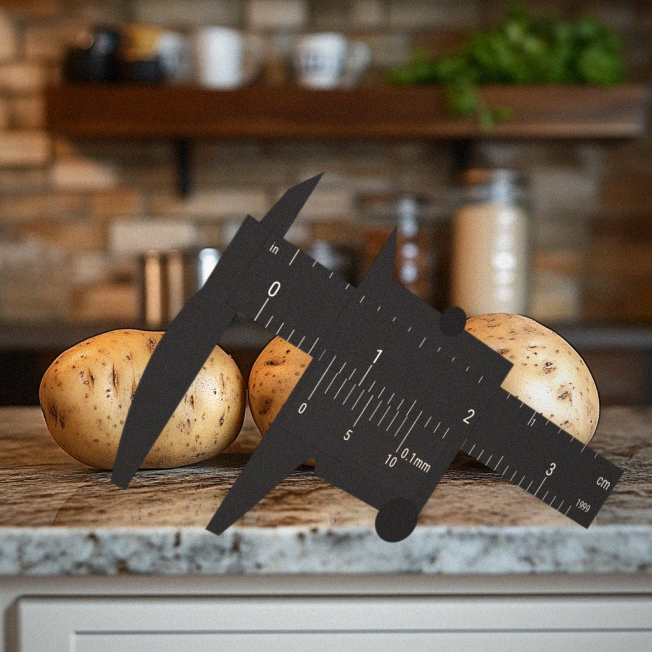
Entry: value=7.0 unit=mm
